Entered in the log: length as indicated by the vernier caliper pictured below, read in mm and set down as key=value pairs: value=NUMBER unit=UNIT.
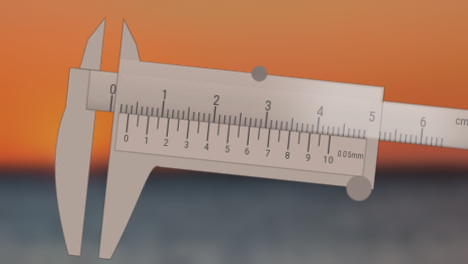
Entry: value=3.5 unit=mm
